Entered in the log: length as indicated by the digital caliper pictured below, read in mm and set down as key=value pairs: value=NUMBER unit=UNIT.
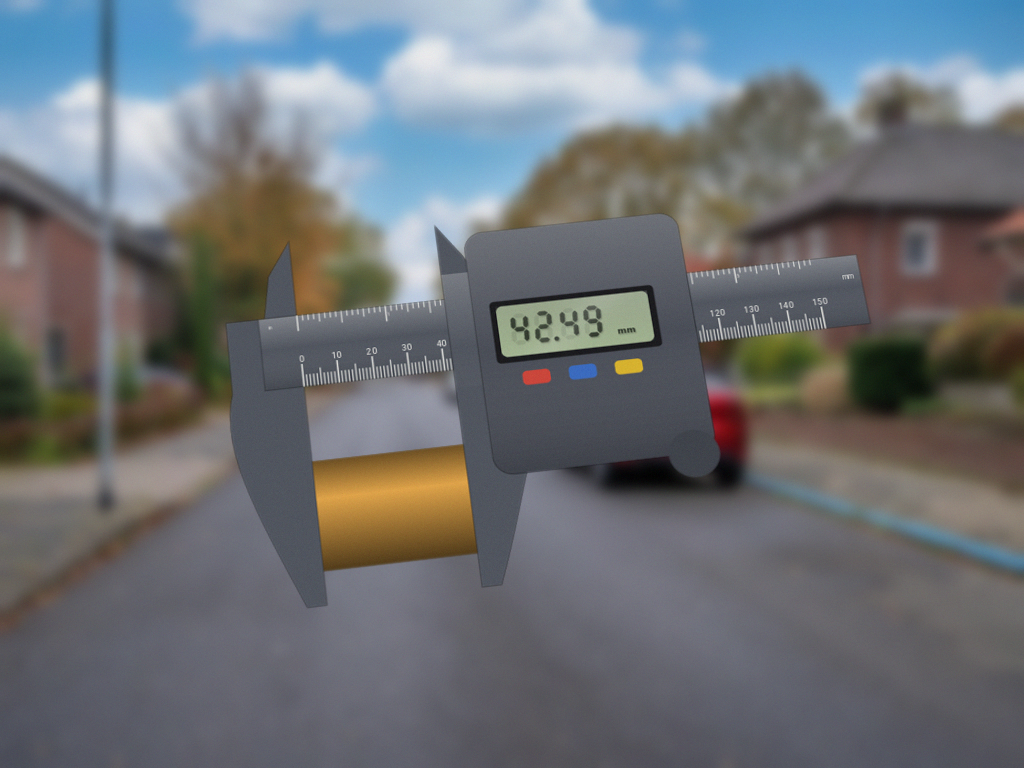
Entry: value=42.49 unit=mm
